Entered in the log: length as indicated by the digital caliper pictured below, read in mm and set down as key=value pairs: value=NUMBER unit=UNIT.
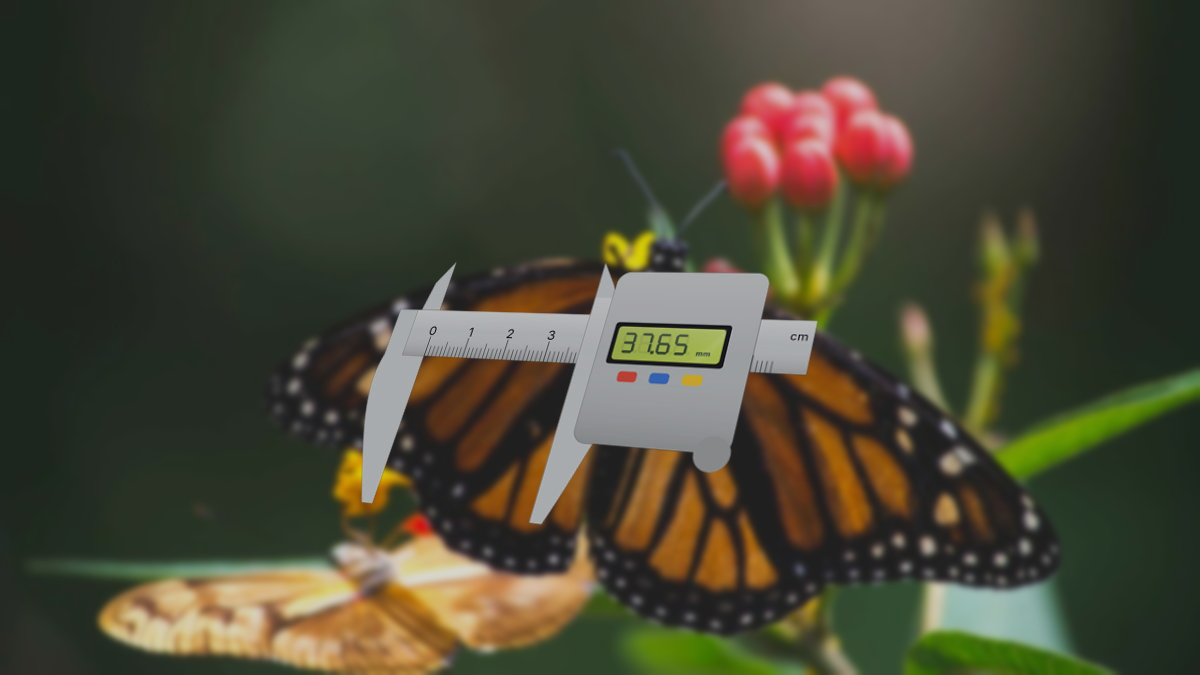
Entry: value=37.65 unit=mm
